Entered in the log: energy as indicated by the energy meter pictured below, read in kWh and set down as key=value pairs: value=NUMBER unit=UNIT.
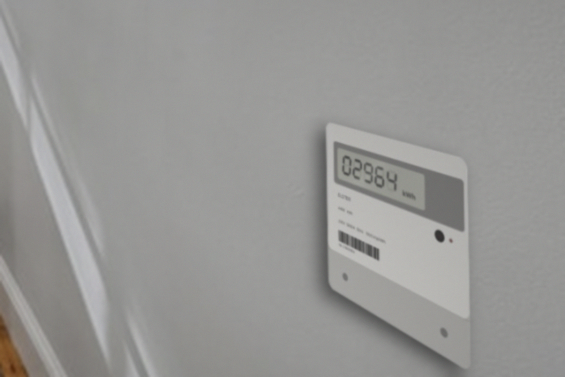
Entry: value=2964 unit=kWh
